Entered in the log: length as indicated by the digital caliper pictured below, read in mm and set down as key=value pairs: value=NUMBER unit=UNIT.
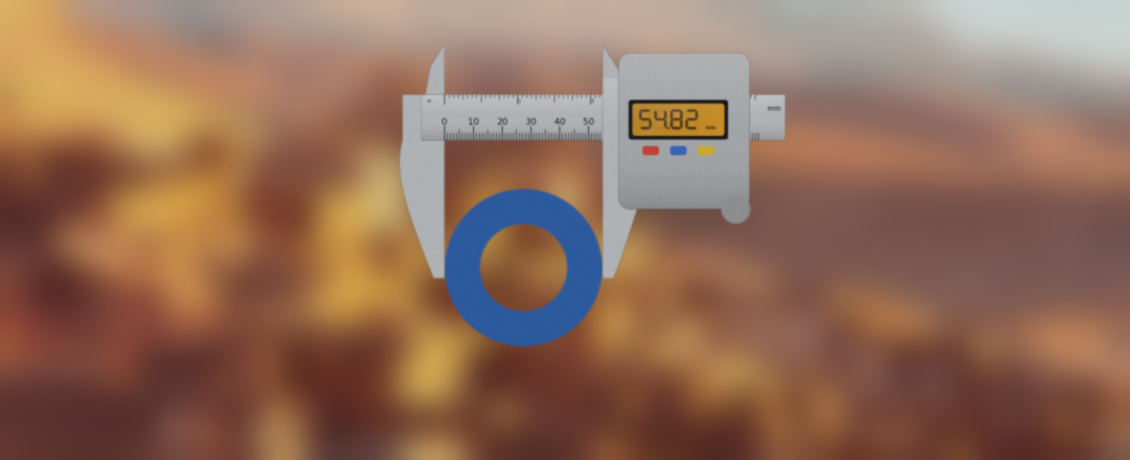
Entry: value=54.82 unit=mm
